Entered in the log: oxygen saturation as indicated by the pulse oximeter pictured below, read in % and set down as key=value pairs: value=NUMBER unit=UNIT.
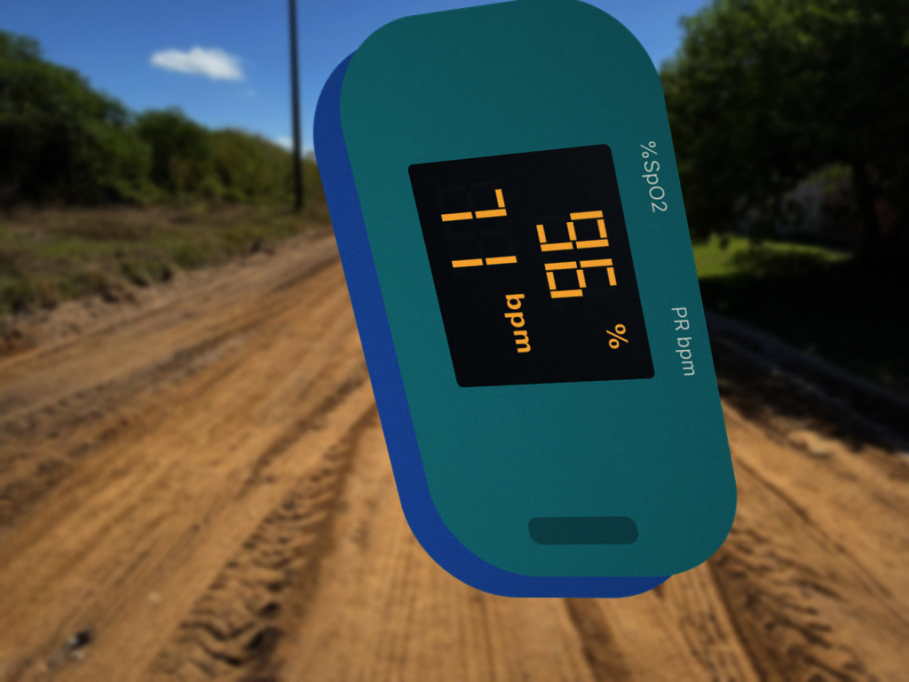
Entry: value=96 unit=%
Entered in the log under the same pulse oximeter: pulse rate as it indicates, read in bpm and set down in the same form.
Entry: value=71 unit=bpm
